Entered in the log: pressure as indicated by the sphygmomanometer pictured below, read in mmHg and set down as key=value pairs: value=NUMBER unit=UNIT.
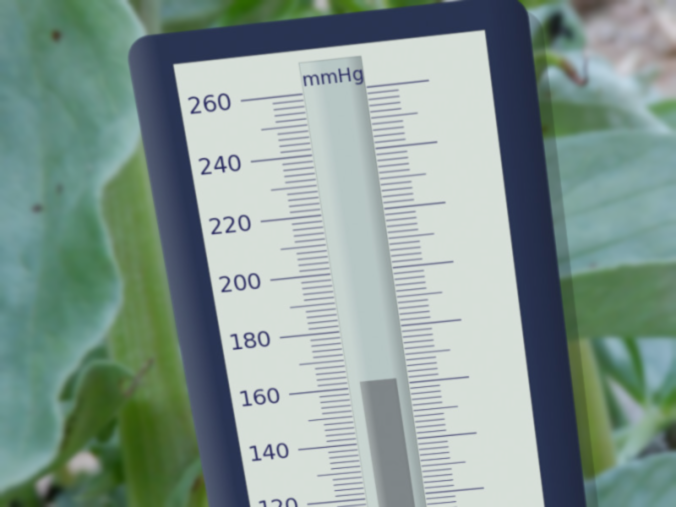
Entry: value=162 unit=mmHg
